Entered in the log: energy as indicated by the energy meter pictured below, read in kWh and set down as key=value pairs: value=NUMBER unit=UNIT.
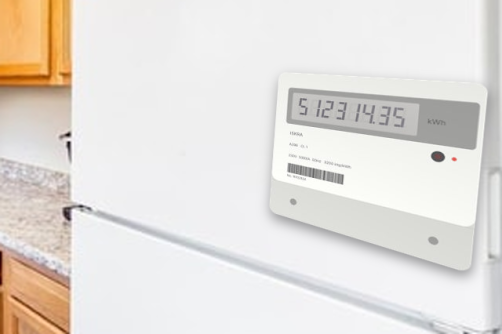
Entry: value=512314.35 unit=kWh
